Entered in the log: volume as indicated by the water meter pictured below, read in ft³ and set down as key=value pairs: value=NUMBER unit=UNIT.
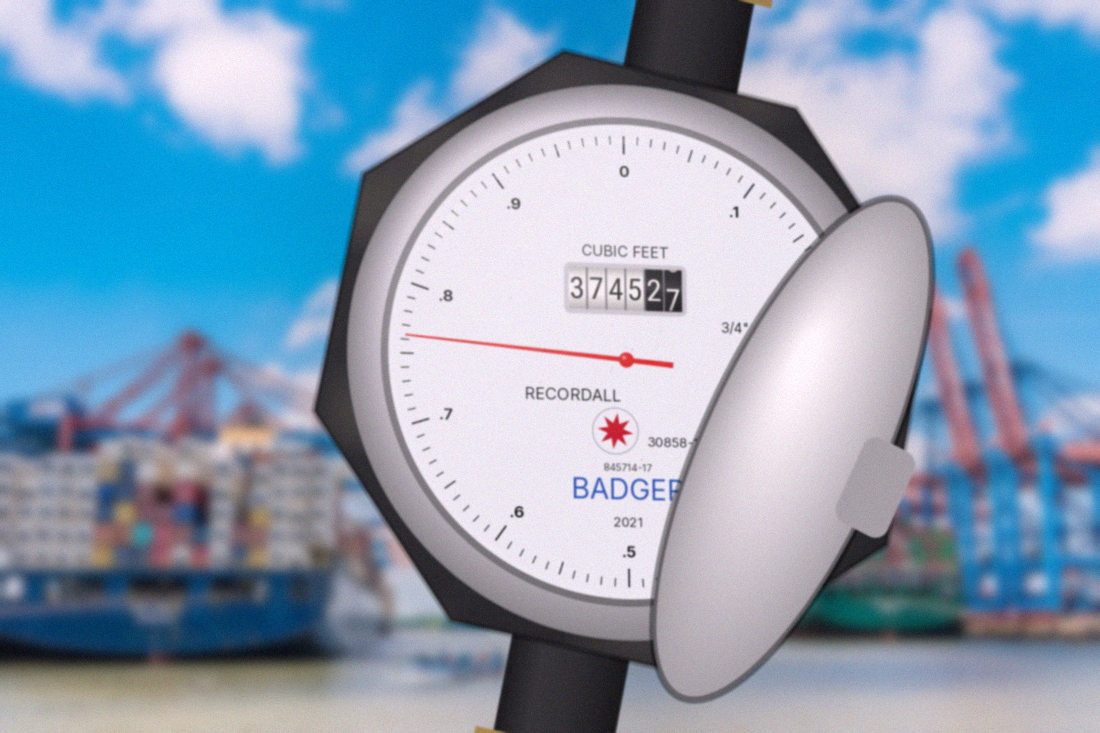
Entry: value=374526.76 unit=ft³
